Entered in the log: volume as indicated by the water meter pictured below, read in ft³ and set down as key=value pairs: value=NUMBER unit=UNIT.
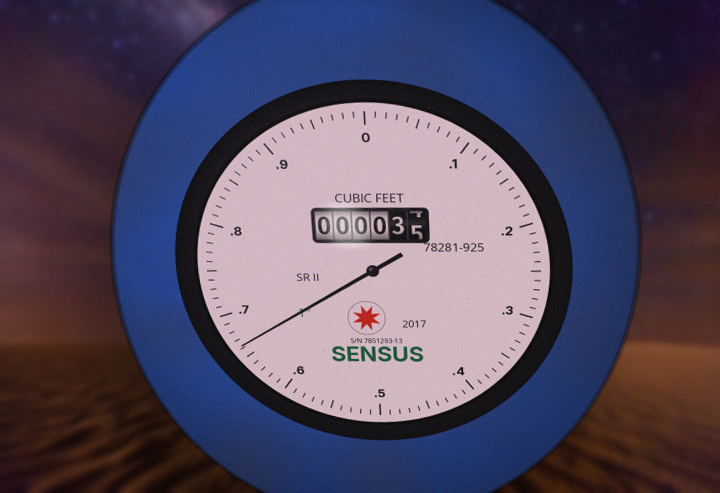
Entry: value=34.66 unit=ft³
